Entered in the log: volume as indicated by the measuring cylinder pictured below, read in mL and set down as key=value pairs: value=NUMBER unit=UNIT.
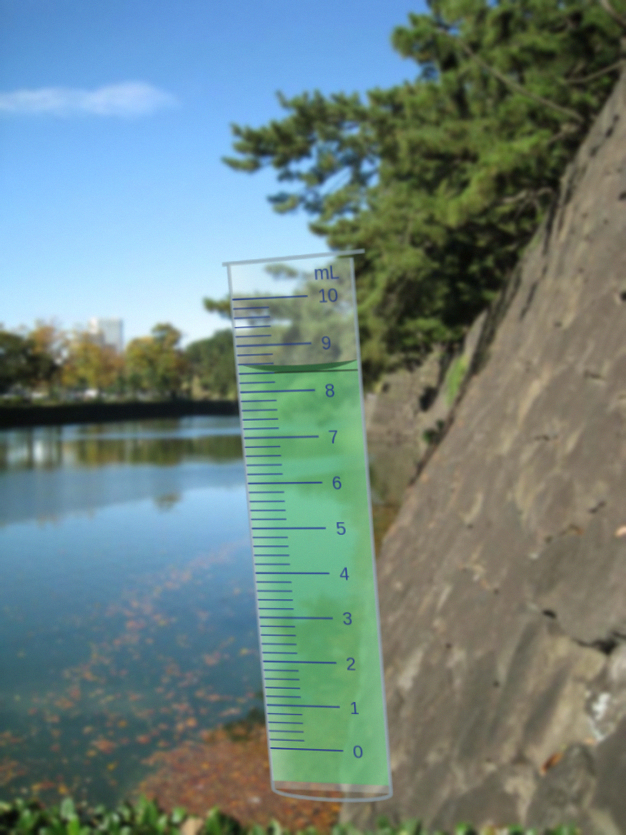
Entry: value=8.4 unit=mL
